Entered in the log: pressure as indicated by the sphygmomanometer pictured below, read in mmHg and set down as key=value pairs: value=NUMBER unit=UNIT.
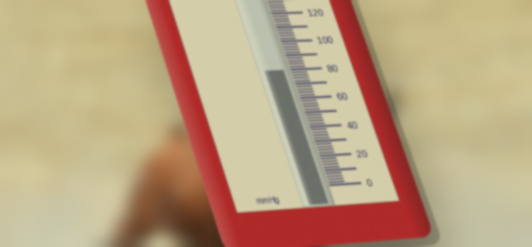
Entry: value=80 unit=mmHg
